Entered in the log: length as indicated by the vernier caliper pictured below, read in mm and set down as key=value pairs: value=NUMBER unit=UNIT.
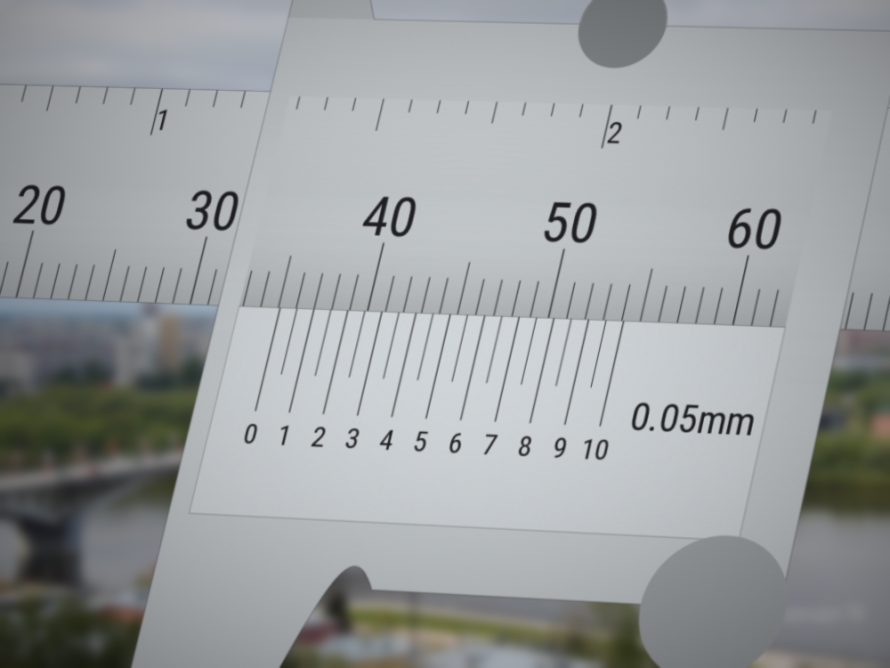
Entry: value=35.1 unit=mm
